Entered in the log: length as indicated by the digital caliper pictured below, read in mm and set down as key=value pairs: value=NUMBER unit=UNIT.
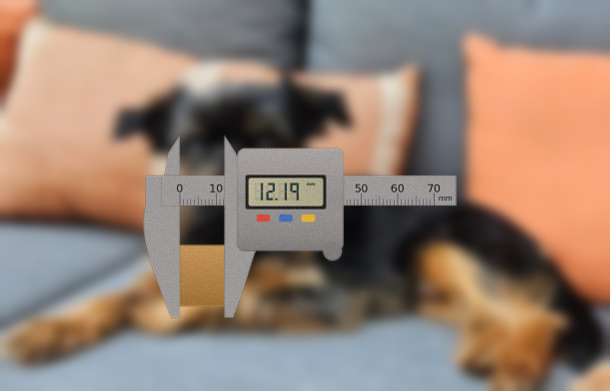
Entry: value=12.19 unit=mm
